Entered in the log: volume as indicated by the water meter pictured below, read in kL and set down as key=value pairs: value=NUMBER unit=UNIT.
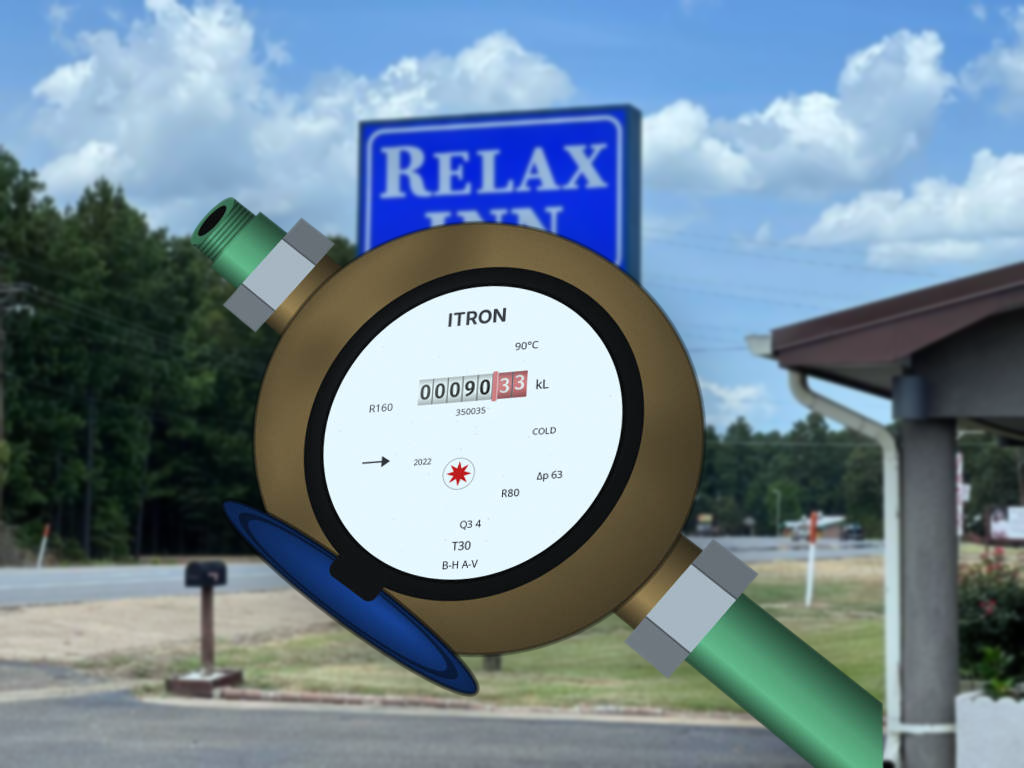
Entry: value=90.33 unit=kL
